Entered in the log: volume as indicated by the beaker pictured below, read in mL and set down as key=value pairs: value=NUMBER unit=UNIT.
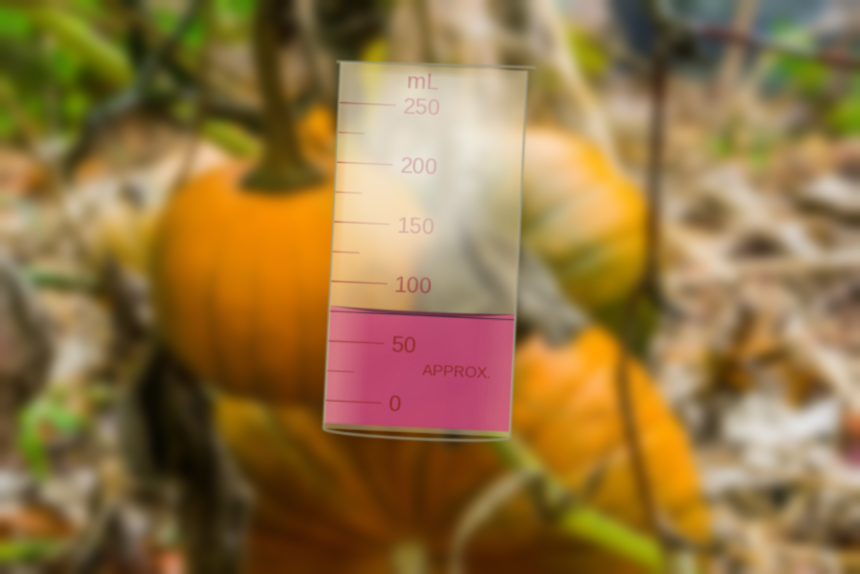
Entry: value=75 unit=mL
